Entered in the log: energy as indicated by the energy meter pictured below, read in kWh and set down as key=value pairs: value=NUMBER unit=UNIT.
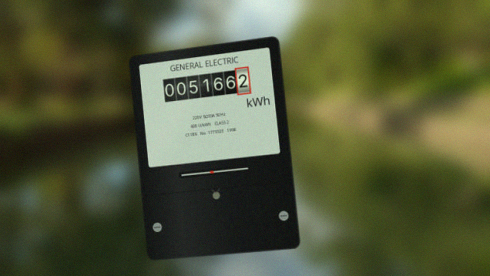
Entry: value=5166.2 unit=kWh
